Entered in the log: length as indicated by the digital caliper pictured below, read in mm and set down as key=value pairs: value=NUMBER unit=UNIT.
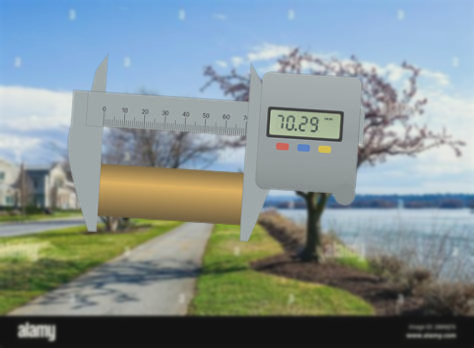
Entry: value=70.29 unit=mm
